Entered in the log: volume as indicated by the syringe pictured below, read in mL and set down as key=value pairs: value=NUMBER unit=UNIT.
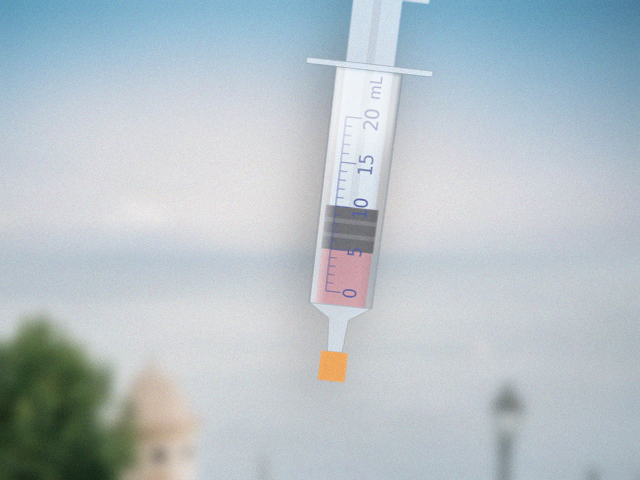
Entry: value=5 unit=mL
